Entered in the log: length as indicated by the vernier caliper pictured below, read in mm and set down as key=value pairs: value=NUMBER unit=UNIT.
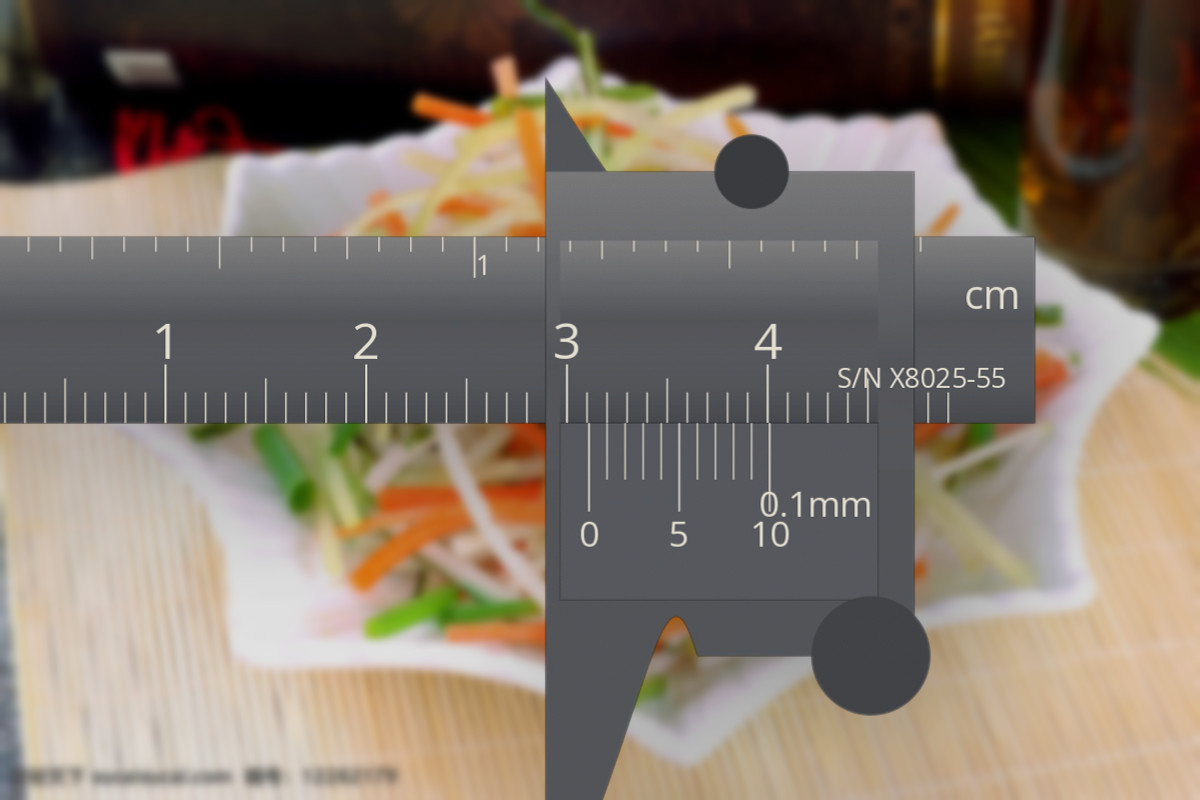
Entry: value=31.1 unit=mm
